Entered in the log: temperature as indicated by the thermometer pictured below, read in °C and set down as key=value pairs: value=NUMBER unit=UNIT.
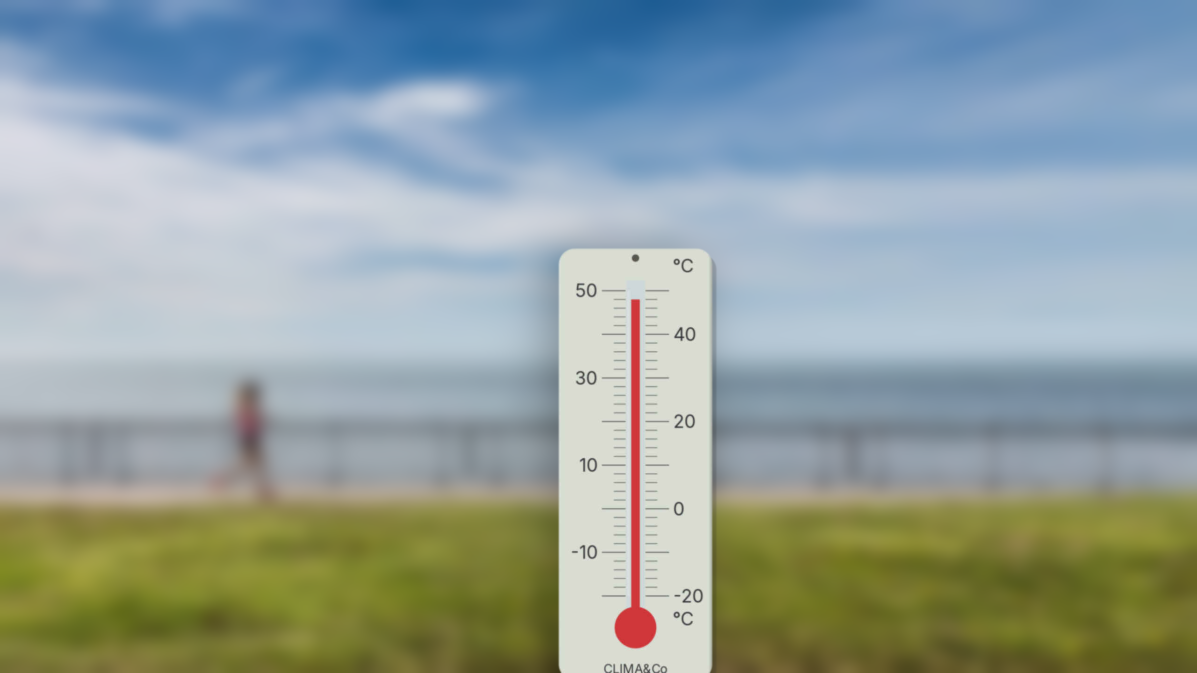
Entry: value=48 unit=°C
